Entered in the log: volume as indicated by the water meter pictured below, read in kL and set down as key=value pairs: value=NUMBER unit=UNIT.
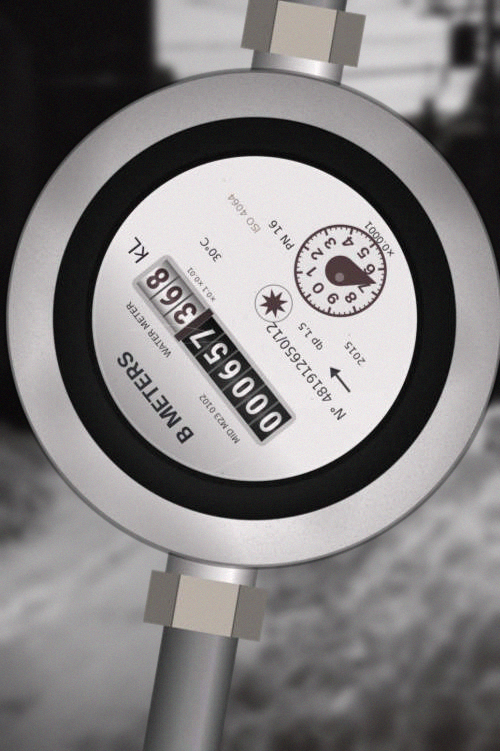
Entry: value=657.3686 unit=kL
